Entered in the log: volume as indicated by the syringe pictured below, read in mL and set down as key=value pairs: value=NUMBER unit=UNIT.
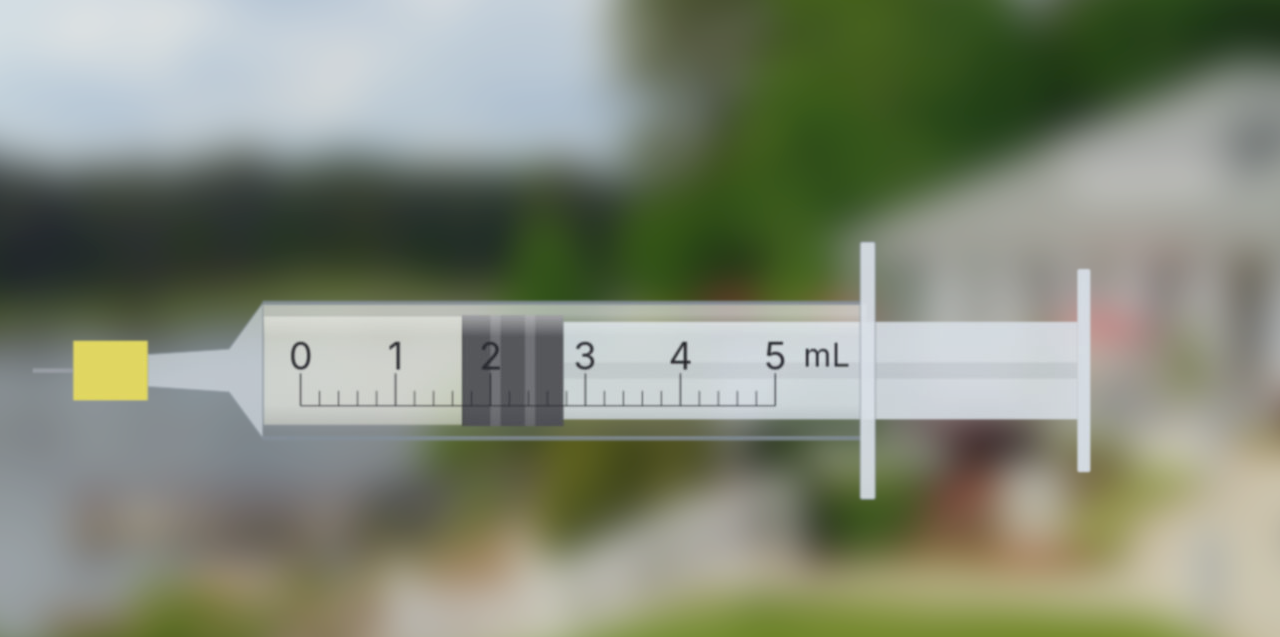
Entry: value=1.7 unit=mL
